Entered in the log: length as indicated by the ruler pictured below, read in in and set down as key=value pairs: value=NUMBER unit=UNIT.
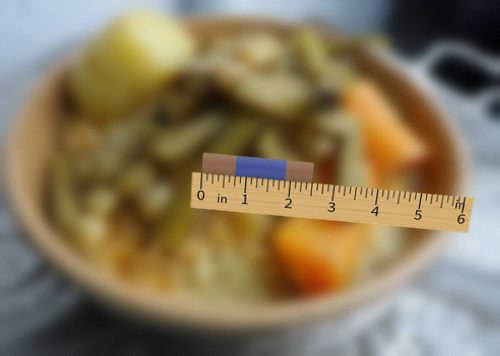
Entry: value=2.5 unit=in
